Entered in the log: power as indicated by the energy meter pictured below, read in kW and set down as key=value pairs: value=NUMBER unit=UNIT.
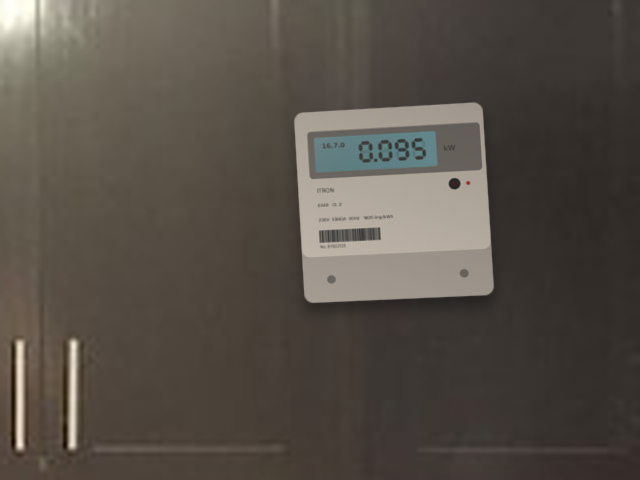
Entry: value=0.095 unit=kW
